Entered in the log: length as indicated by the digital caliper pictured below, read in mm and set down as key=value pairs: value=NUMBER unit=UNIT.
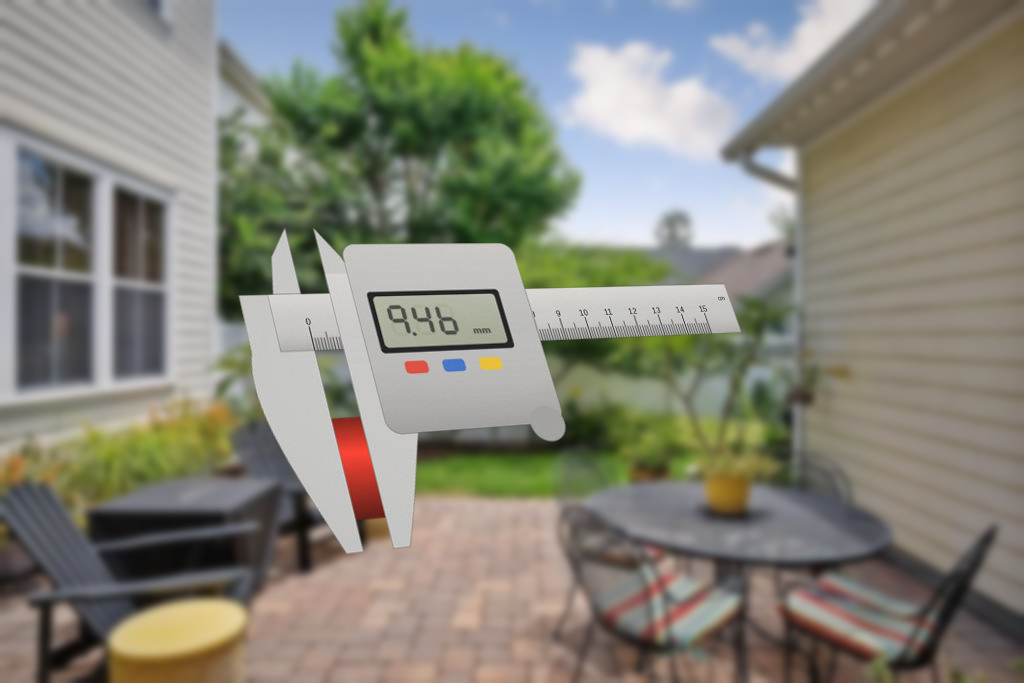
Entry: value=9.46 unit=mm
